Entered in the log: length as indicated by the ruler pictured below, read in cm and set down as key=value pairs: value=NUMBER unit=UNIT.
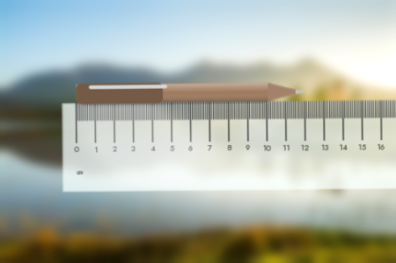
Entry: value=12 unit=cm
